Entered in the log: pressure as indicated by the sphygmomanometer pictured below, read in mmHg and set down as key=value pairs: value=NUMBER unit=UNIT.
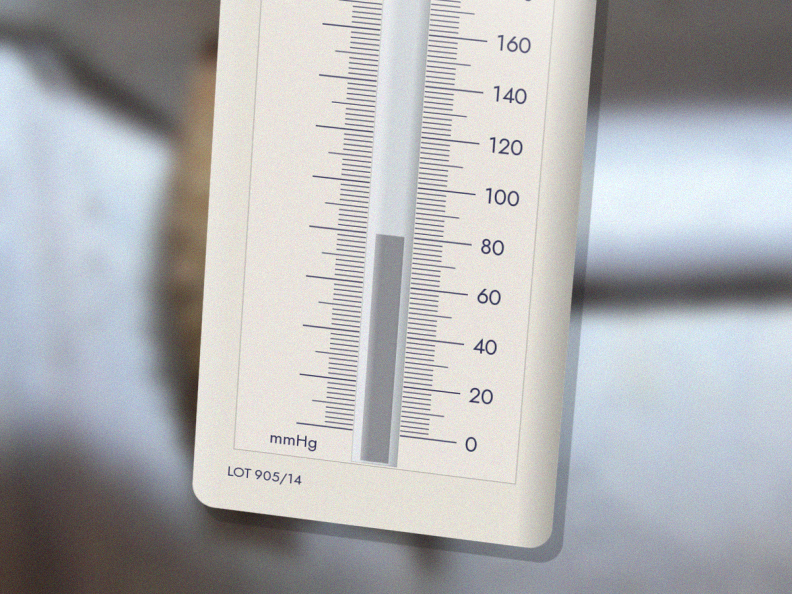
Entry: value=80 unit=mmHg
